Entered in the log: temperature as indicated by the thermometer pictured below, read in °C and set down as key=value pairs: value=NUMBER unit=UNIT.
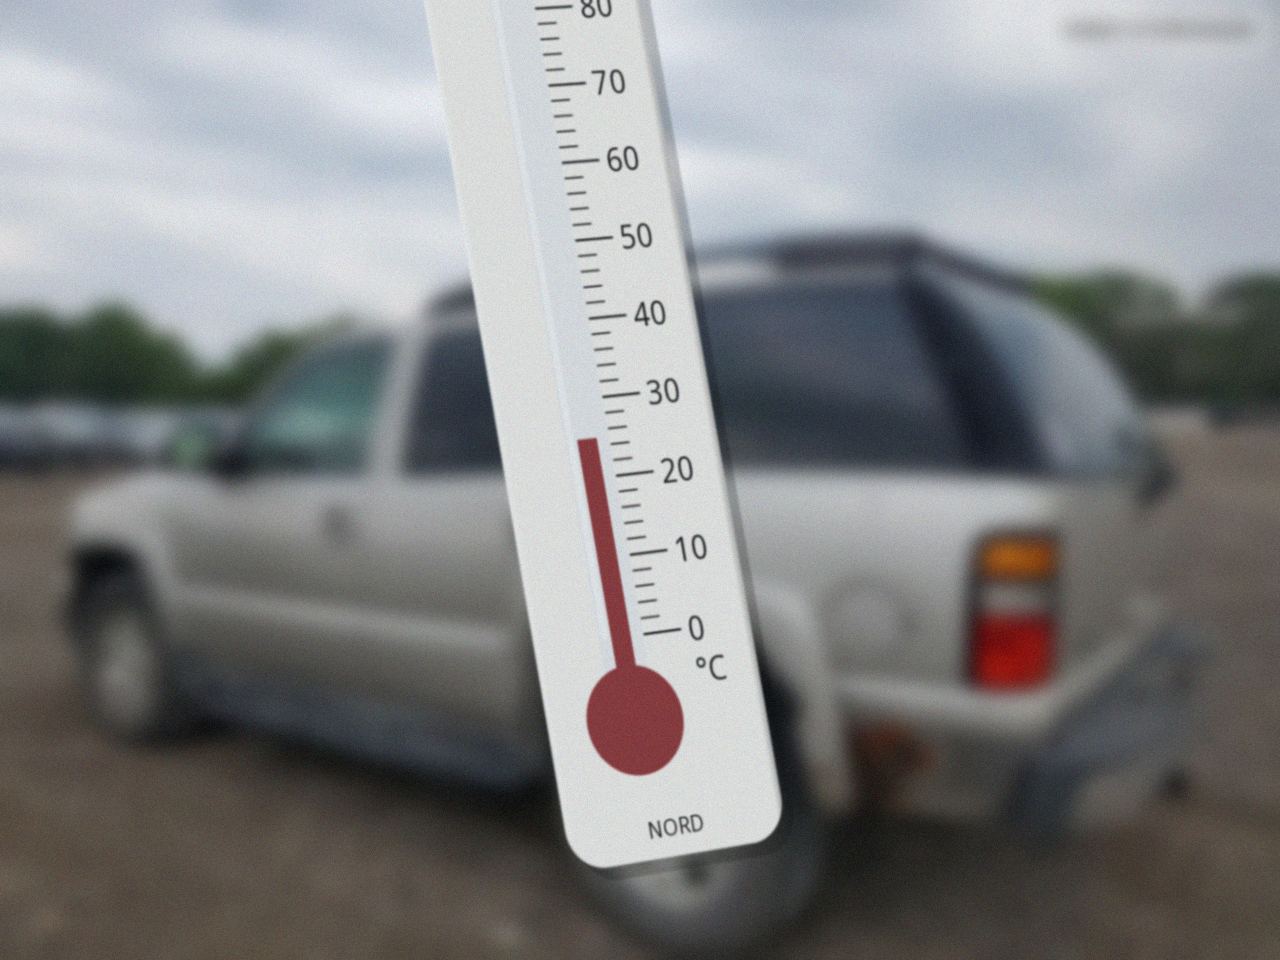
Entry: value=25 unit=°C
